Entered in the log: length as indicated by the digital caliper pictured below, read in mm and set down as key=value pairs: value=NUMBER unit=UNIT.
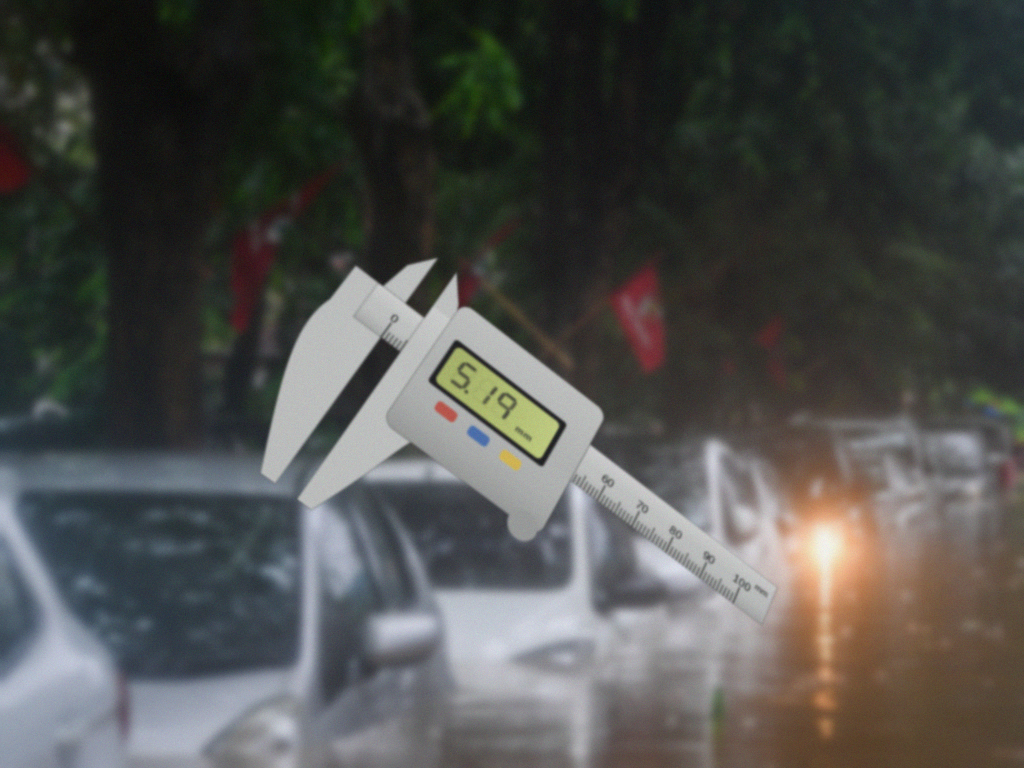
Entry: value=5.19 unit=mm
